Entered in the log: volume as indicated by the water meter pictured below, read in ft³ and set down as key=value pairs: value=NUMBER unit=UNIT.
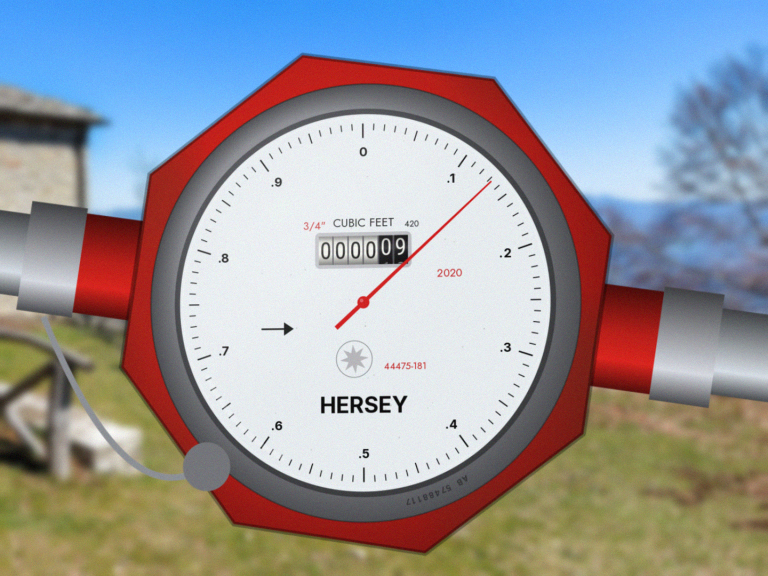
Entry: value=9.13 unit=ft³
